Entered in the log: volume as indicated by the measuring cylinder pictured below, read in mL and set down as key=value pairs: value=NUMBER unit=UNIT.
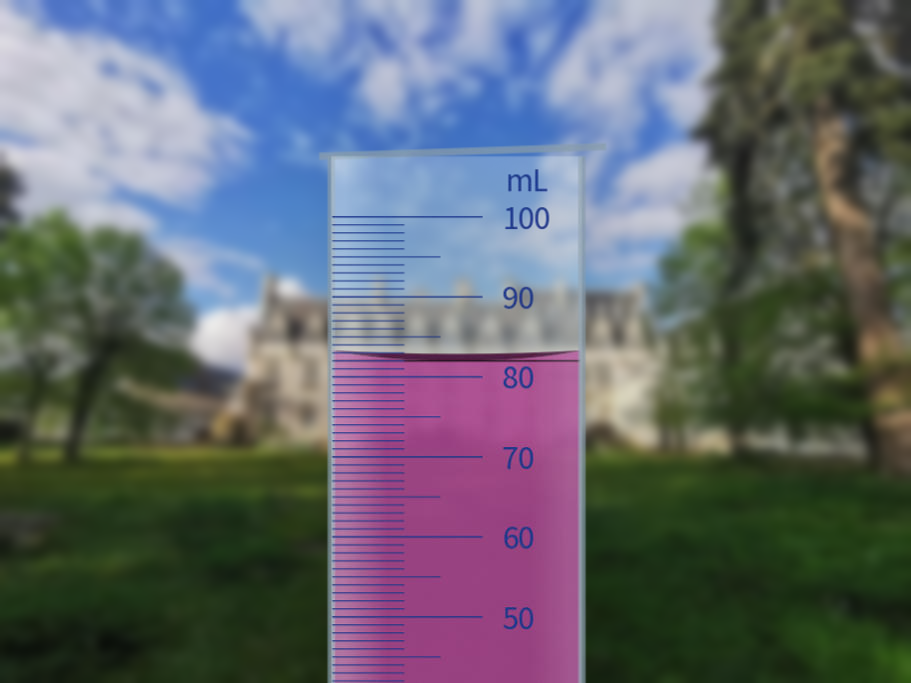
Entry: value=82 unit=mL
